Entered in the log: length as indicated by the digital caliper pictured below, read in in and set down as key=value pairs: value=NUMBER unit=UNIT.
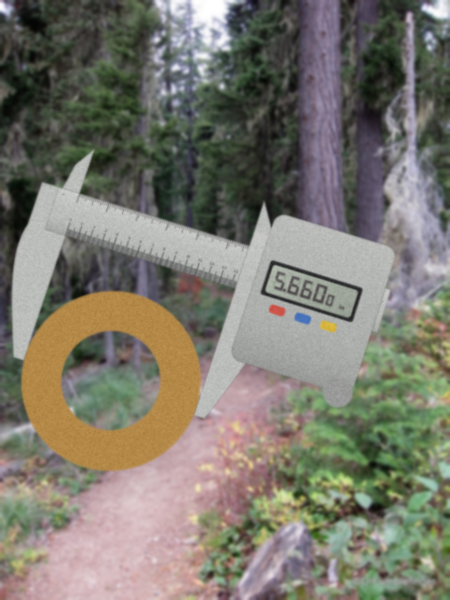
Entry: value=5.6600 unit=in
